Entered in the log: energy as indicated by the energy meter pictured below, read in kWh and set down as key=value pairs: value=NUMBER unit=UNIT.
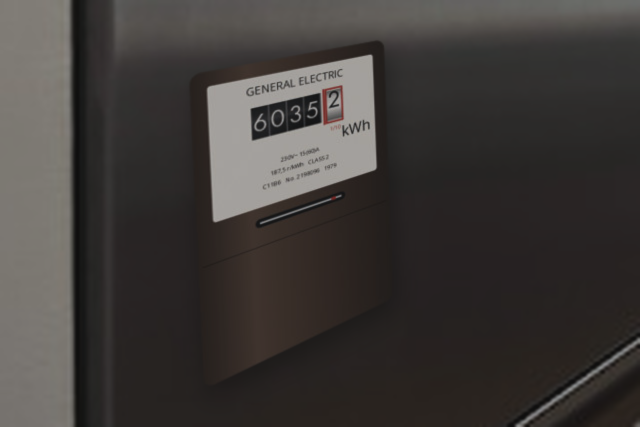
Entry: value=6035.2 unit=kWh
